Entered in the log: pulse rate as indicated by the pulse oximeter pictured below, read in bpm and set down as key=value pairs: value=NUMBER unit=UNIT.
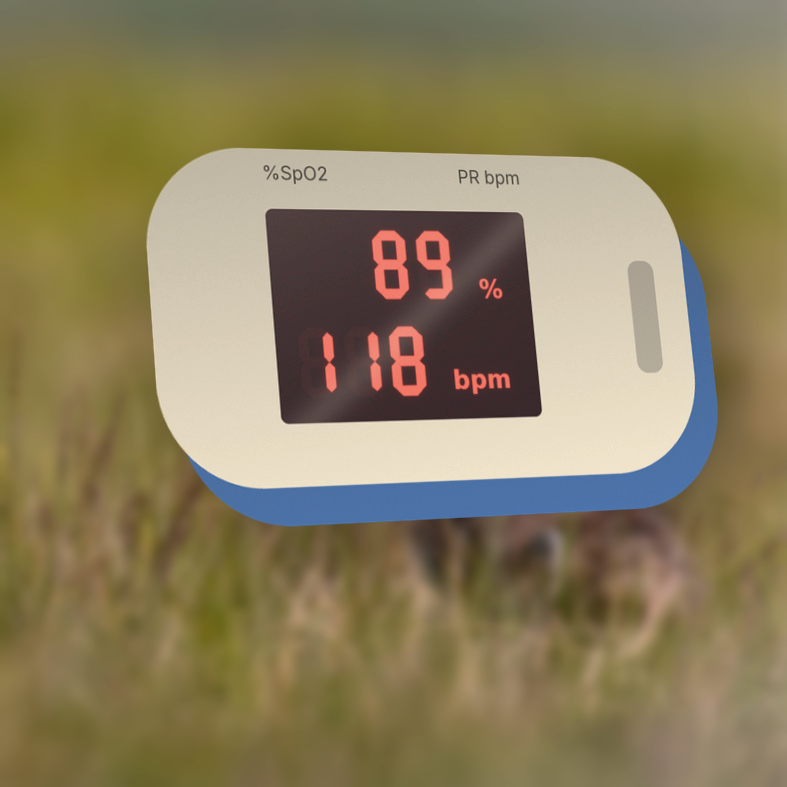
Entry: value=118 unit=bpm
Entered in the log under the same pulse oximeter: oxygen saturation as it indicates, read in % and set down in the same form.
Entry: value=89 unit=%
